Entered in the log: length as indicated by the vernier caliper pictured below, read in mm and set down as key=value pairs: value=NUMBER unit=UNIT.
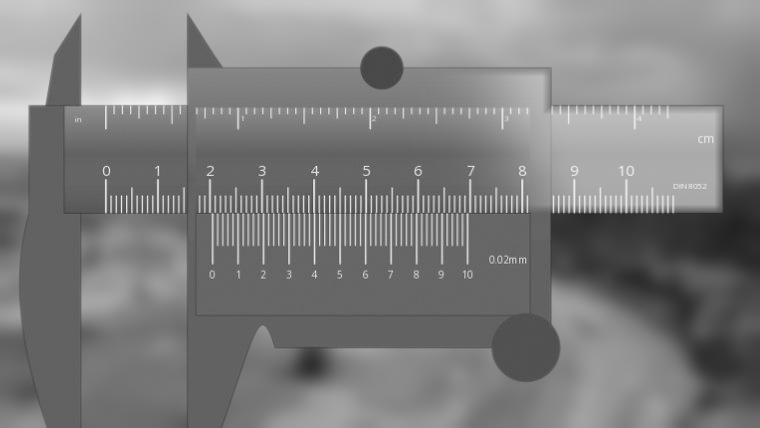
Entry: value=20.5 unit=mm
